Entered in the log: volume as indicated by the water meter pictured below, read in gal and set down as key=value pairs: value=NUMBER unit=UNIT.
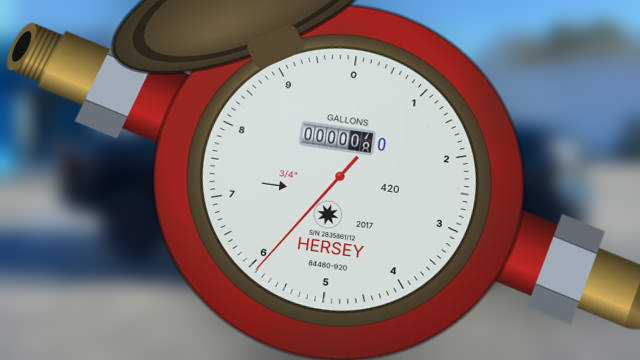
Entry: value=75.9 unit=gal
